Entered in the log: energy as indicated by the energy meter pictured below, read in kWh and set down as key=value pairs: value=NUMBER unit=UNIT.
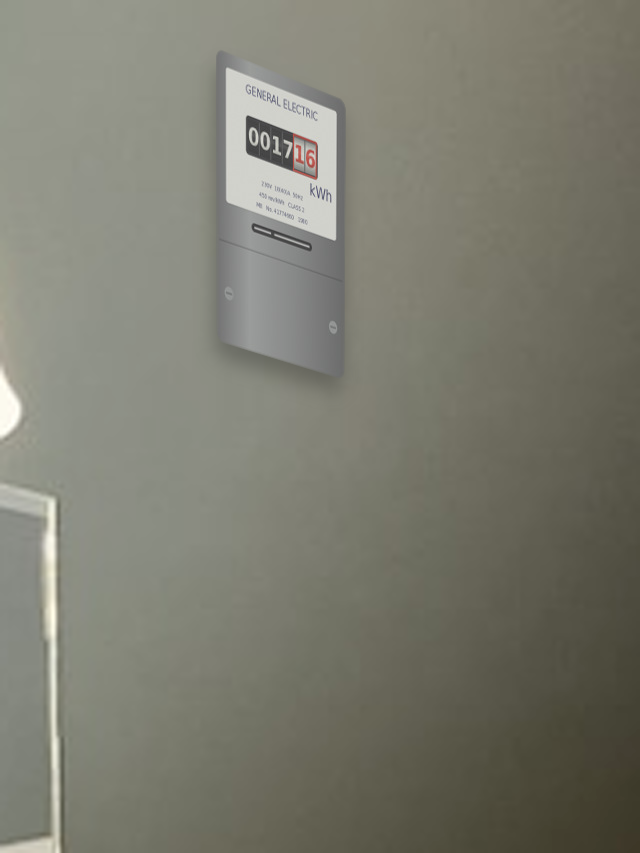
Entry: value=17.16 unit=kWh
